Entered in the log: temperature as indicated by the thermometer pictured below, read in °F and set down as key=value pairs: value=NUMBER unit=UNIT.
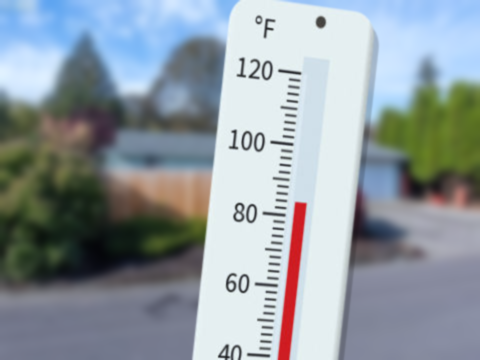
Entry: value=84 unit=°F
